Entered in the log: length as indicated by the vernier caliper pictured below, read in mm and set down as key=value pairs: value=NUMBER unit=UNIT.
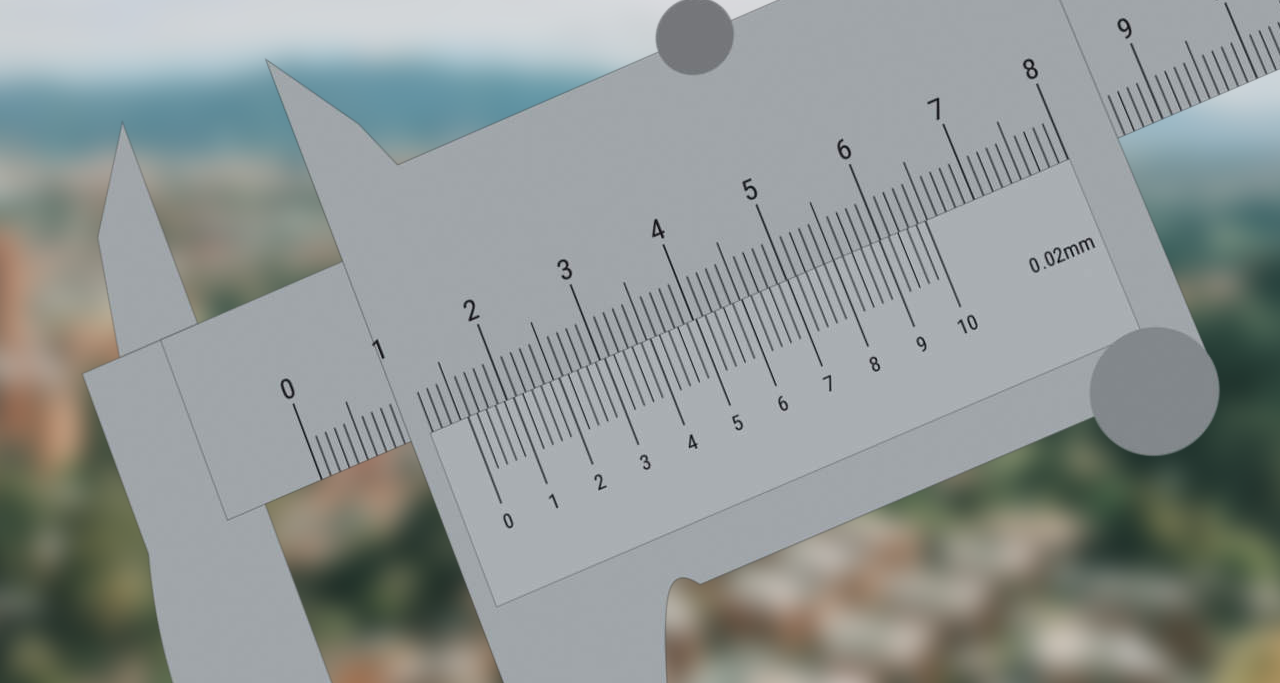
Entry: value=15.8 unit=mm
